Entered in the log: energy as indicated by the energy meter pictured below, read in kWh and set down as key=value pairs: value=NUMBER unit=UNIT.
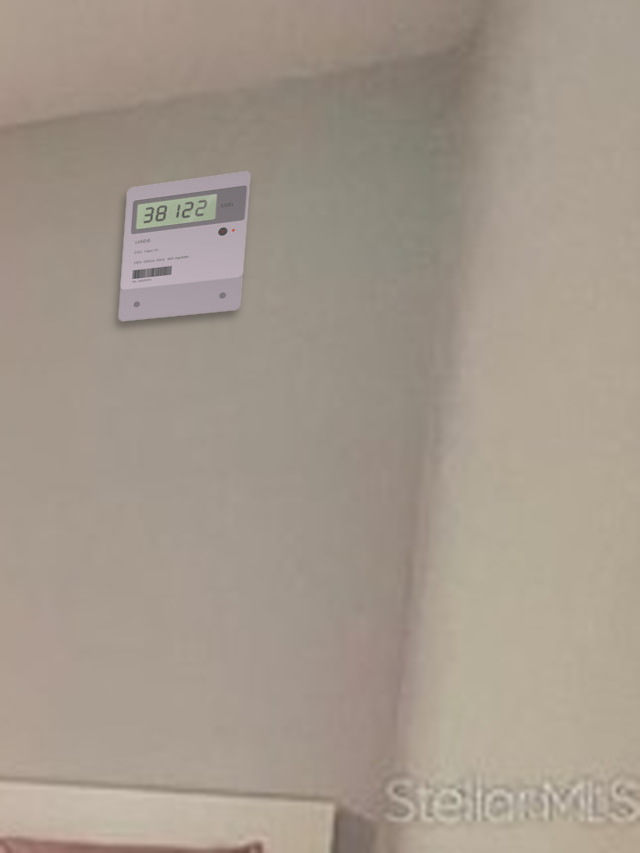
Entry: value=38122 unit=kWh
